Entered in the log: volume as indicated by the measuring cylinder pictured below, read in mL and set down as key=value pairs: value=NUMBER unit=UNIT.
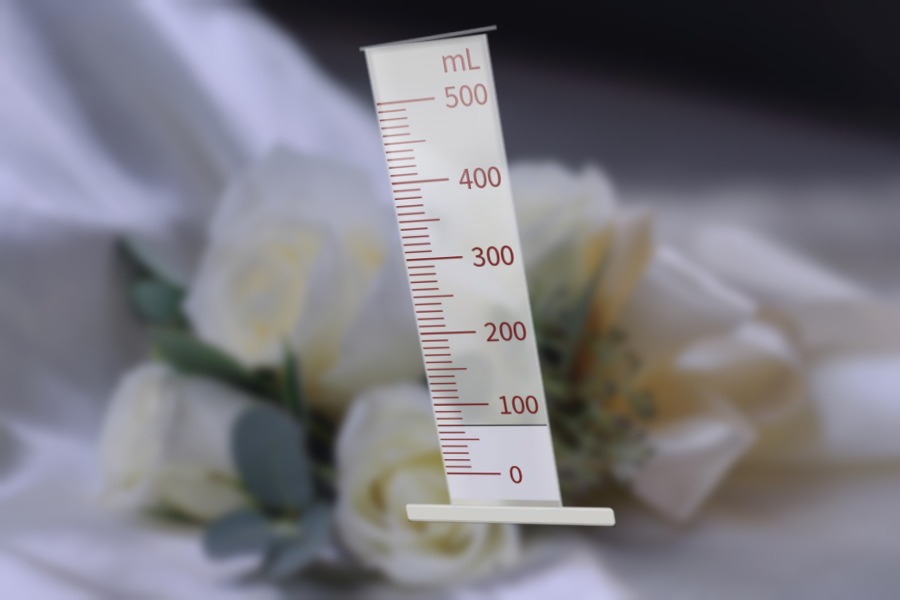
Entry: value=70 unit=mL
